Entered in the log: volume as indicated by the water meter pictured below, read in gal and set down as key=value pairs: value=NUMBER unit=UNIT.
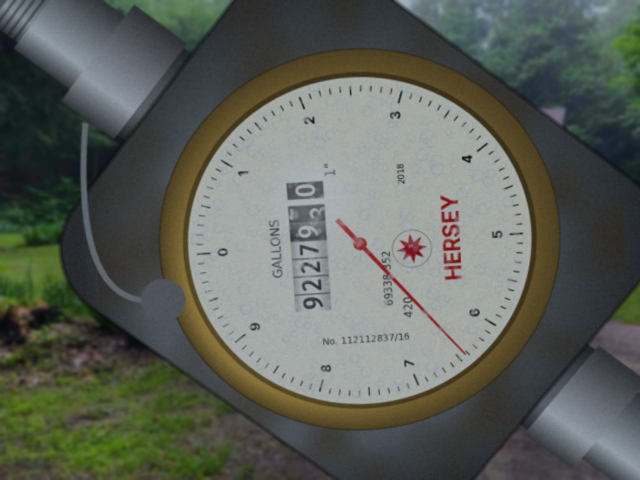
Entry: value=9227926.4 unit=gal
